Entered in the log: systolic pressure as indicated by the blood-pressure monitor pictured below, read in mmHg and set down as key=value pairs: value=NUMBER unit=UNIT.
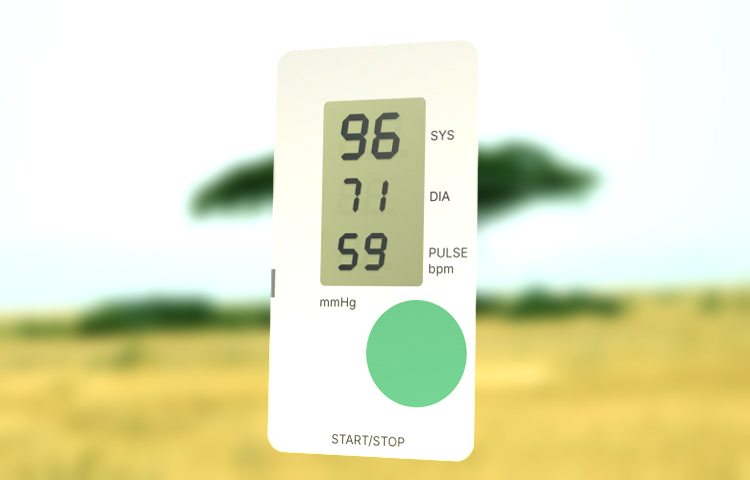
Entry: value=96 unit=mmHg
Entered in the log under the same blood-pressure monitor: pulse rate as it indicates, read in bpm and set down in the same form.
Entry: value=59 unit=bpm
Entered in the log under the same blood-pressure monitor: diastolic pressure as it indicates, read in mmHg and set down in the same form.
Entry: value=71 unit=mmHg
